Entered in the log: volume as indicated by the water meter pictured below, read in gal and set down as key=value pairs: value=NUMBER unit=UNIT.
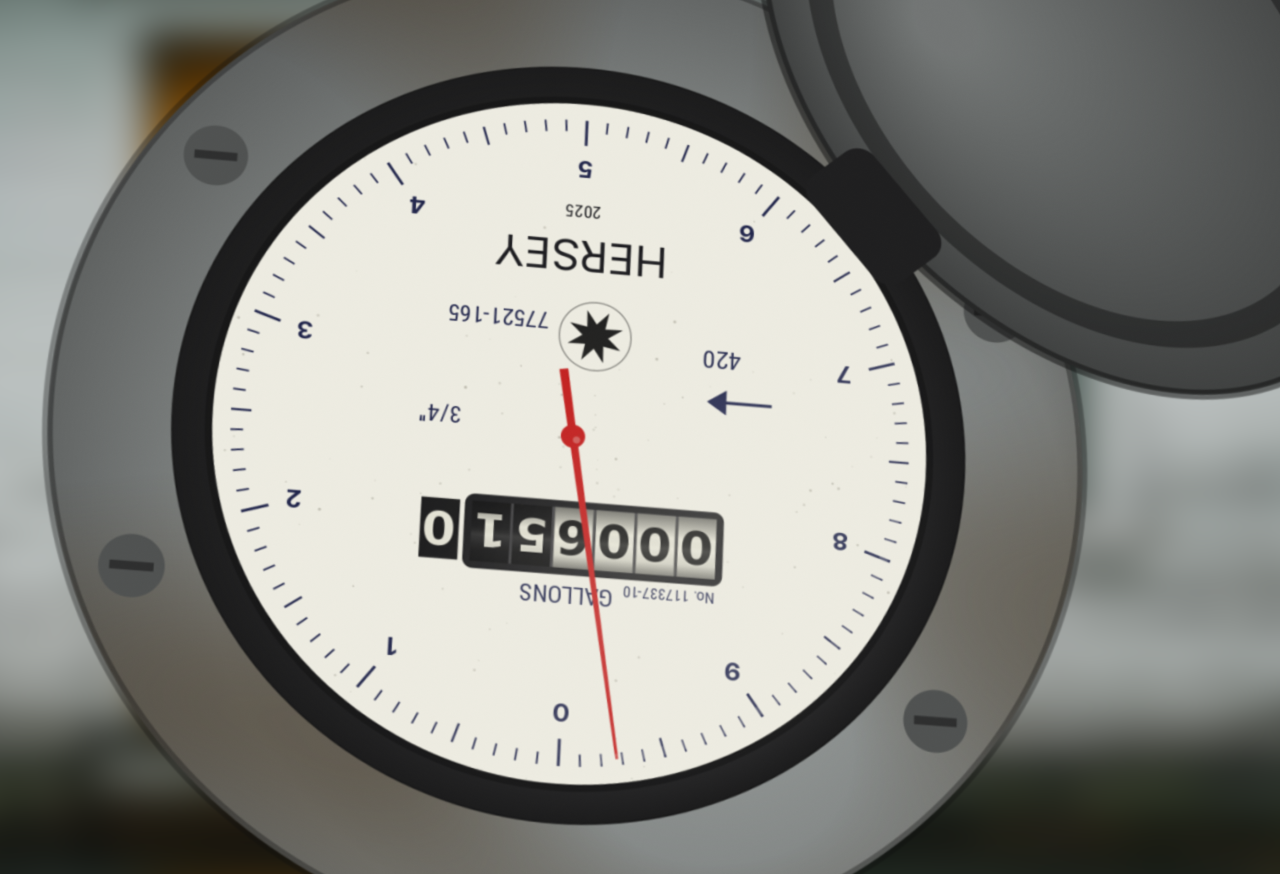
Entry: value=6509.7 unit=gal
